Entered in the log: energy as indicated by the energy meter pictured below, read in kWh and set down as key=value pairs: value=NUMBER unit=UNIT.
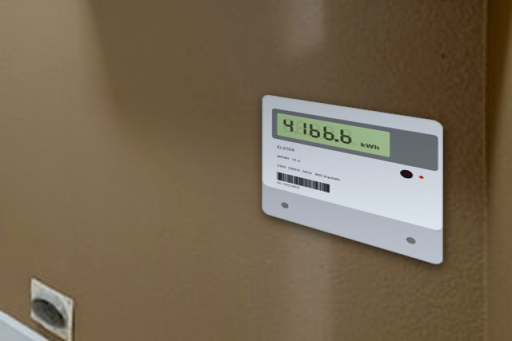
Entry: value=4166.6 unit=kWh
